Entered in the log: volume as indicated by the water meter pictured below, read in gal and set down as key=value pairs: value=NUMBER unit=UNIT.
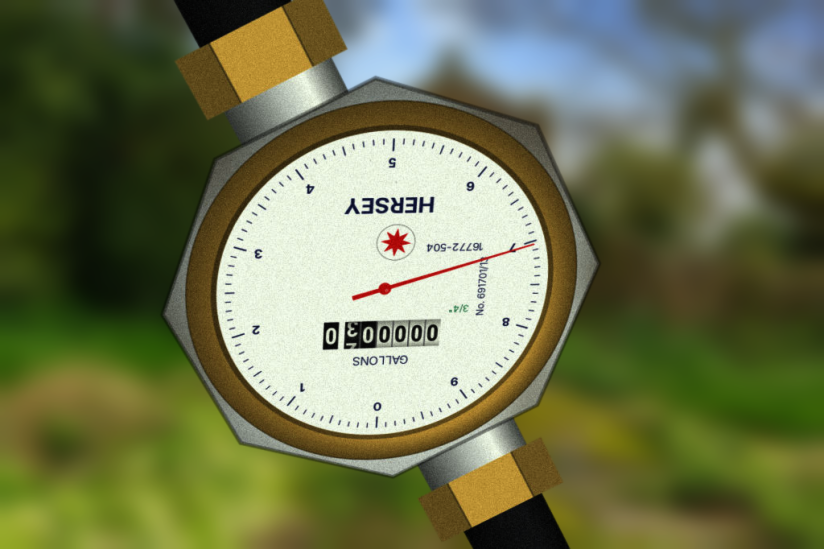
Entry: value=27.0 unit=gal
